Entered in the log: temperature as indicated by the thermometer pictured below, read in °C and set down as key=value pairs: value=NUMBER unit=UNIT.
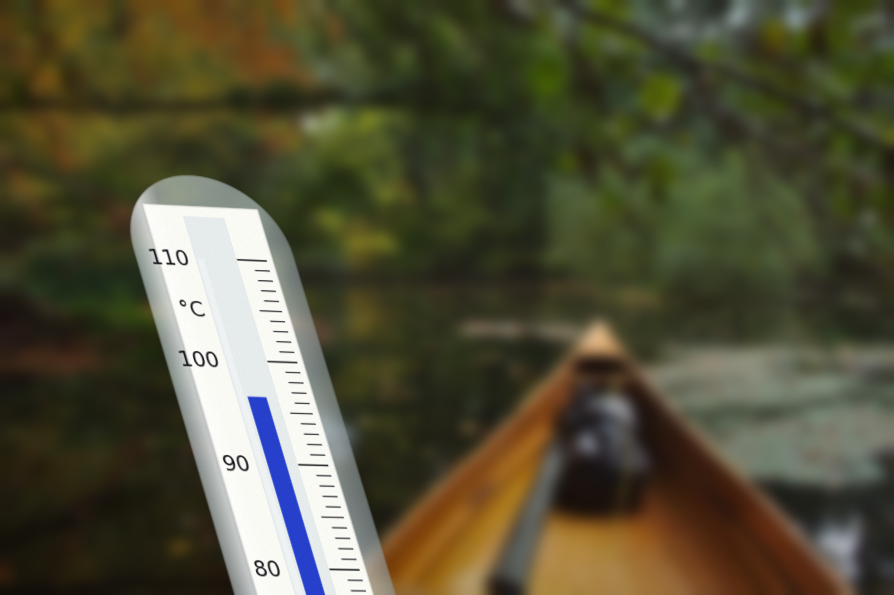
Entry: value=96.5 unit=°C
